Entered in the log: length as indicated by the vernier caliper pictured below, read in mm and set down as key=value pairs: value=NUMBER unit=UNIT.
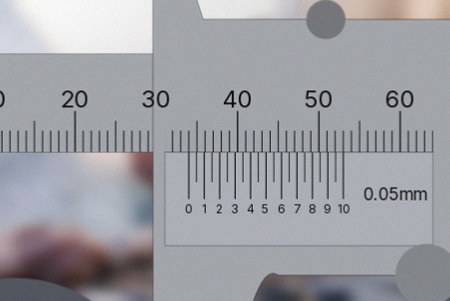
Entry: value=34.0 unit=mm
